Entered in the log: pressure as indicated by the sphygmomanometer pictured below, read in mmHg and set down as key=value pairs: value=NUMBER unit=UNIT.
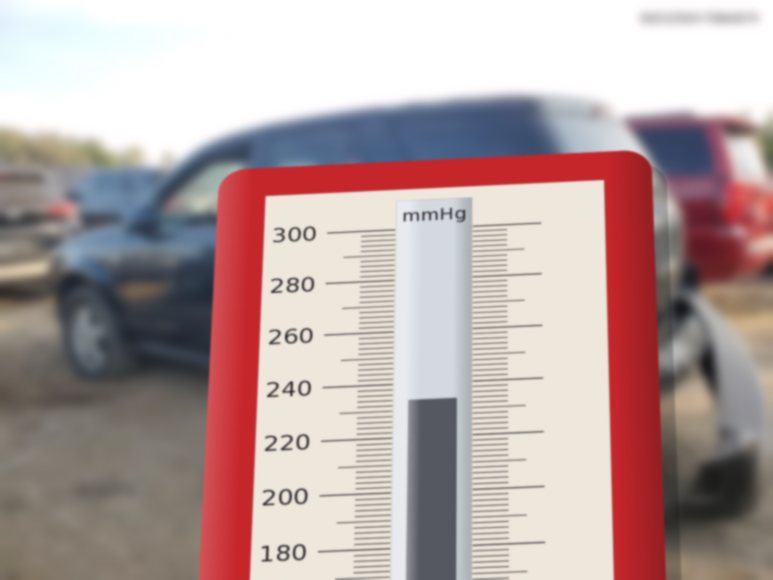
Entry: value=234 unit=mmHg
